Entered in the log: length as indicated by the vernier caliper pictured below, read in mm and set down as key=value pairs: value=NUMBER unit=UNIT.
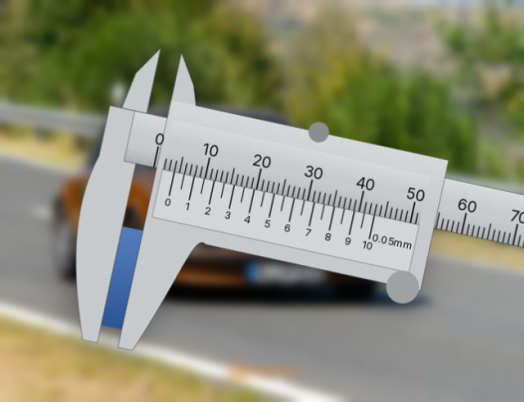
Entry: value=4.0 unit=mm
